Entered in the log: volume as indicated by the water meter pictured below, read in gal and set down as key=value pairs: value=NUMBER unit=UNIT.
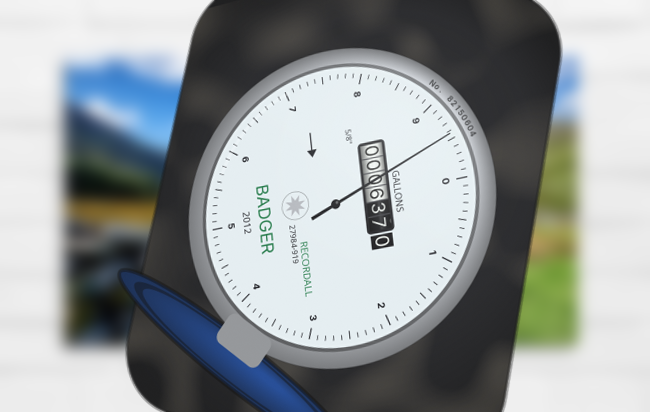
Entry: value=6369.4 unit=gal
